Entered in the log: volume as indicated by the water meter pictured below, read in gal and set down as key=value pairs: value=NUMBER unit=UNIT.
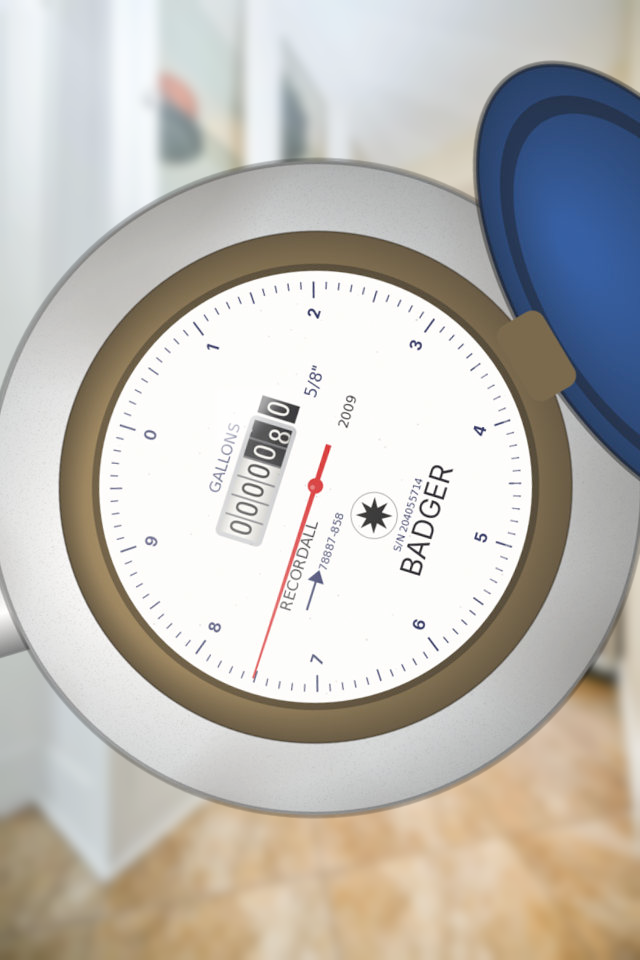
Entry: value=77.5 unit=gal
